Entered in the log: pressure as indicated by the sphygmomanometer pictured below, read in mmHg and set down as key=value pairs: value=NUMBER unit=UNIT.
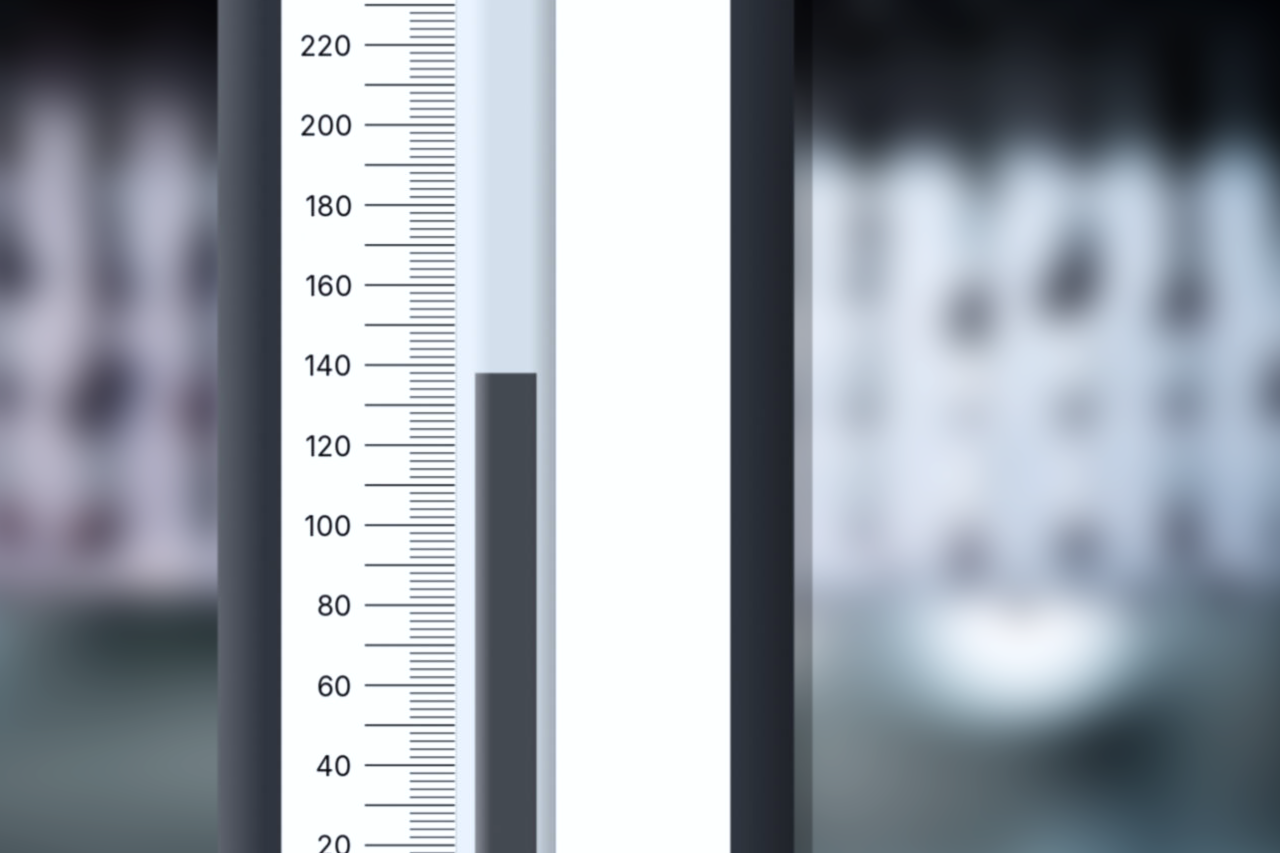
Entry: value=138 unit=mmHg
